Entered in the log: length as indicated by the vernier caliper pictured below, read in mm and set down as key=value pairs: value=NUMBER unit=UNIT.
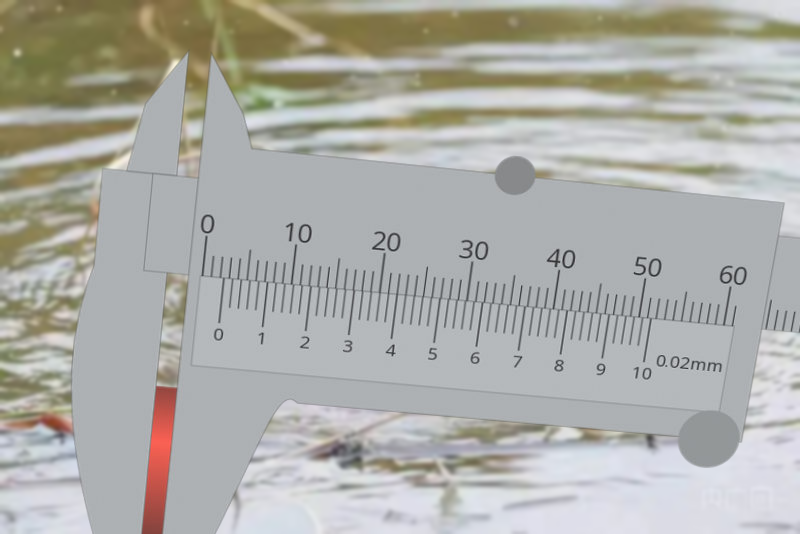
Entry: value=2.4 unit=mm
